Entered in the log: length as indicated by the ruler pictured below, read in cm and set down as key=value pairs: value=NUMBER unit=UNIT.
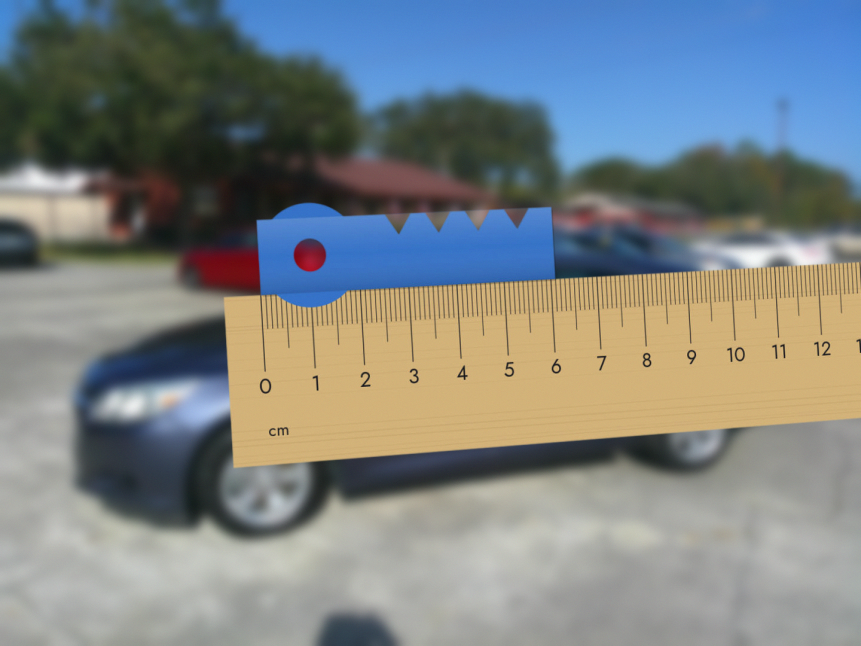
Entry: value=6.1 unit=cm
